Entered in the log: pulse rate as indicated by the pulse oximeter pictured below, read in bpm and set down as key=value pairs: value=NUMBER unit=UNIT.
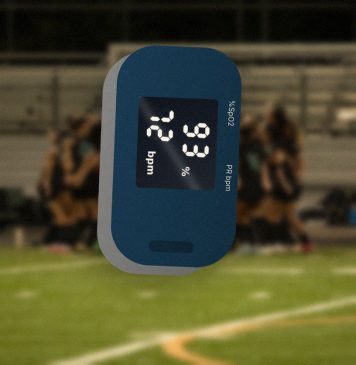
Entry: value=72 unit=bpm
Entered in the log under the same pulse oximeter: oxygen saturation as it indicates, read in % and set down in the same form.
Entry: value=93 unit=%
